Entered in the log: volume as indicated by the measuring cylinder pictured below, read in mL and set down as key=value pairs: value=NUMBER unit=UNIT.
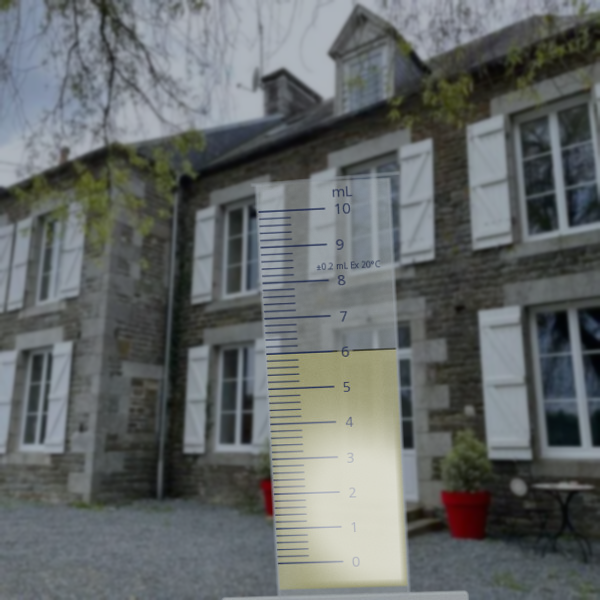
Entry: value=6 unit=mL
